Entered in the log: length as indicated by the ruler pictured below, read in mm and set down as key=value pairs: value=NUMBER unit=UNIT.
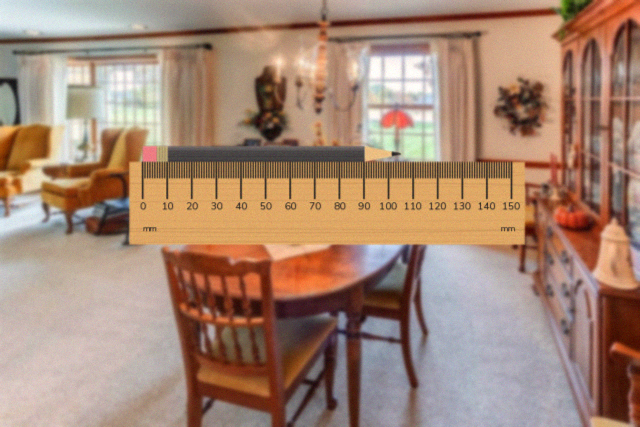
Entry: value=105 unit=mm
